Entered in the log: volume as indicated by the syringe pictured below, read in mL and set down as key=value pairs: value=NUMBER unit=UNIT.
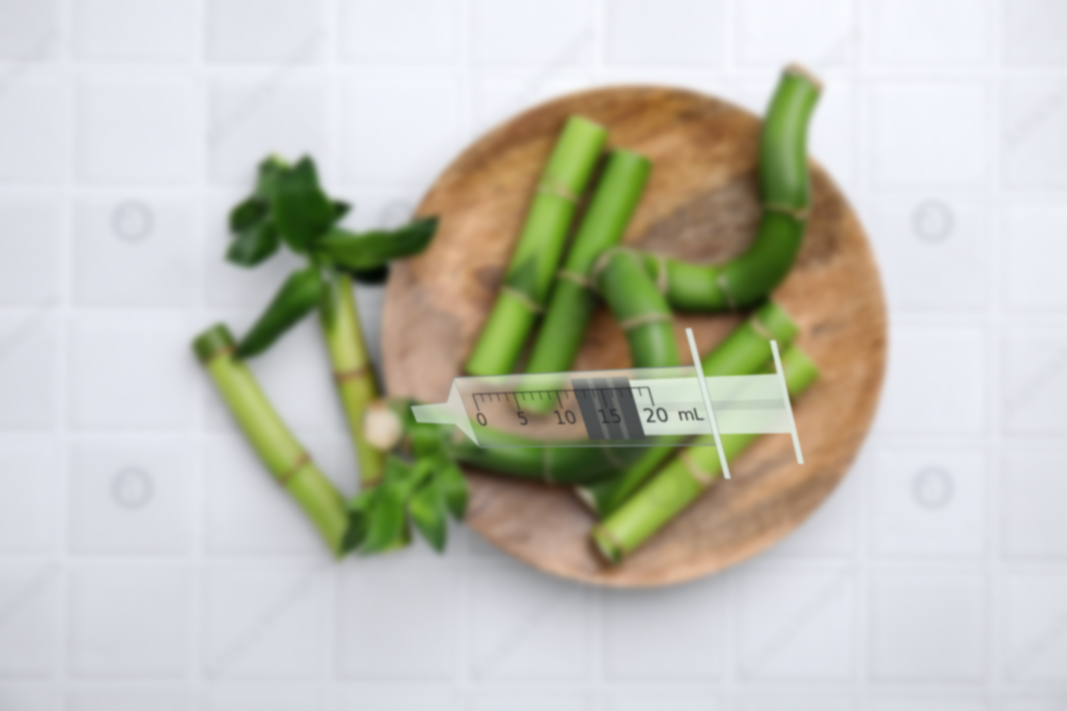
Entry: value=12 unit=mL
